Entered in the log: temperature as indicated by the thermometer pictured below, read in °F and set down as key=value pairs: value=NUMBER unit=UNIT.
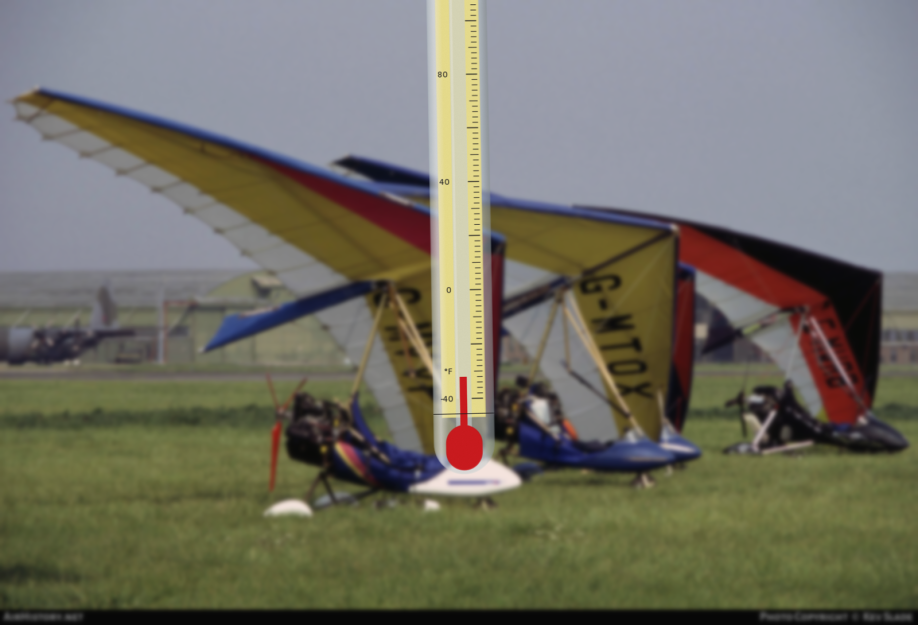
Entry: value=-32 unit=°F
